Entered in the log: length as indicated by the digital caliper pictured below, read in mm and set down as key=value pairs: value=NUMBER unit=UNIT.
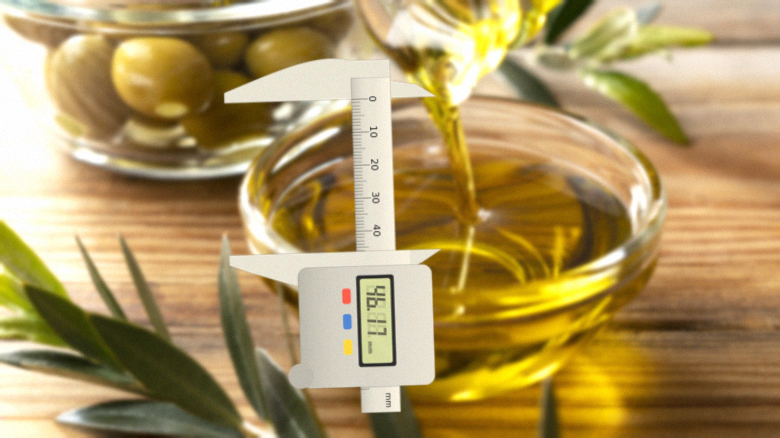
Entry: value=46.17 unit=mm
